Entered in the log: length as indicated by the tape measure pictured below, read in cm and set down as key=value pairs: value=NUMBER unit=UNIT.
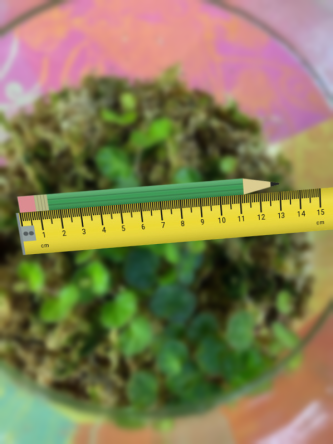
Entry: value=13 unit=cm
